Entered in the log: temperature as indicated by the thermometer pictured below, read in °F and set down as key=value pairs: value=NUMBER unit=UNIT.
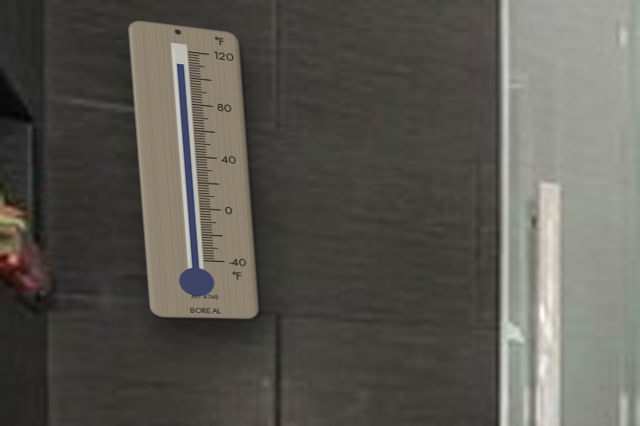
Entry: value=110 unit=°F
